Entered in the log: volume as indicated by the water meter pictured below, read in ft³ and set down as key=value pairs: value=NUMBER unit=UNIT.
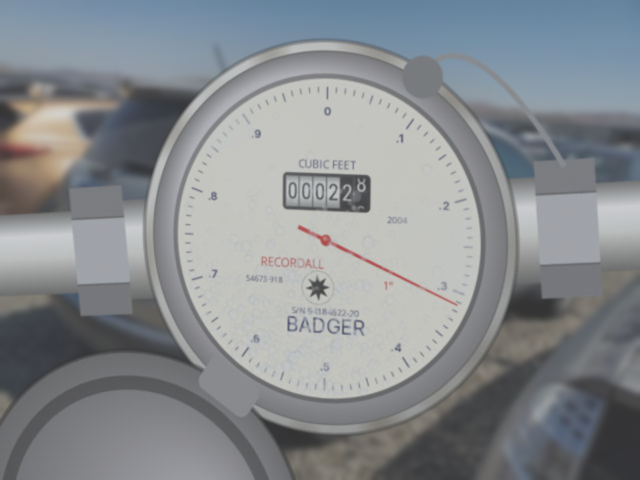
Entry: value=228.31 unit=ft³
